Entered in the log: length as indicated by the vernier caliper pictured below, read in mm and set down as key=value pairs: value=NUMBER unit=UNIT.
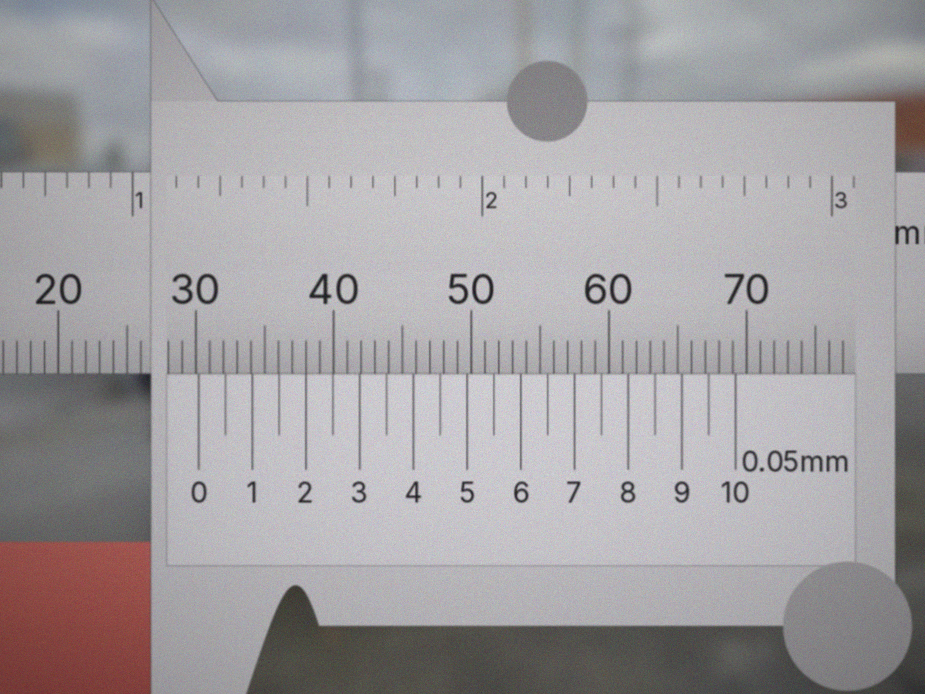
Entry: value=30.2 unit=mm
